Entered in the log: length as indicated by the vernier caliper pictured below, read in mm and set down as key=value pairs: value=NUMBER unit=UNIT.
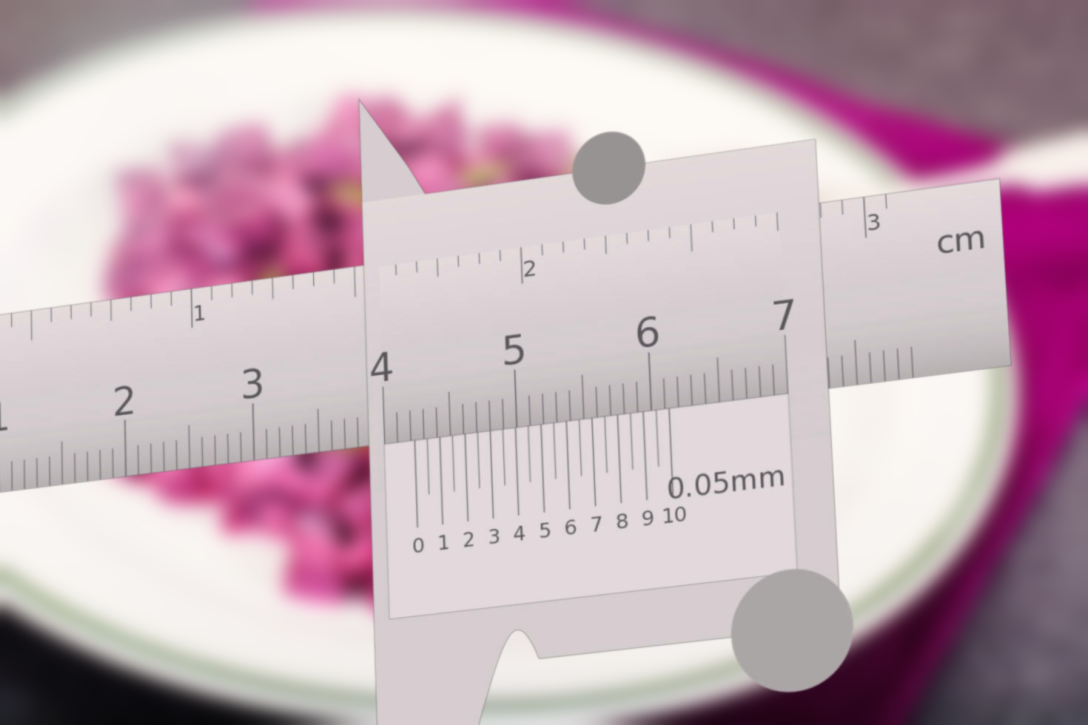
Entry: value=42.3 unit=mm
